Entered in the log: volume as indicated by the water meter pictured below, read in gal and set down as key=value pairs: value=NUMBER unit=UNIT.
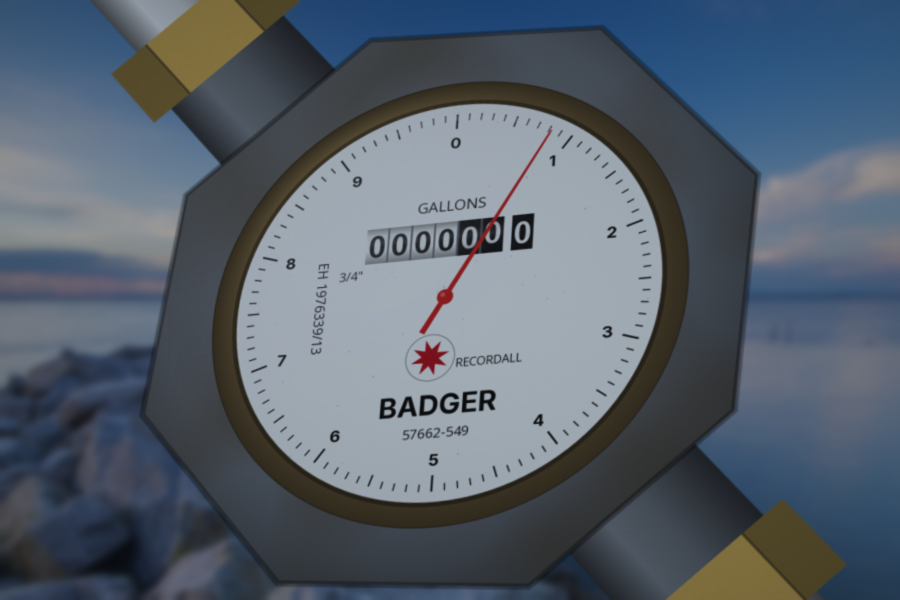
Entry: value=0.8 unit=gal
